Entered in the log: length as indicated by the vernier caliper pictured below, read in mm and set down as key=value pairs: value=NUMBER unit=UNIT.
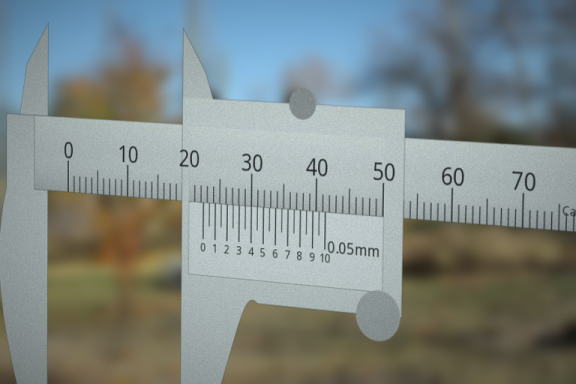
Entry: value=22.4 unit=mm
